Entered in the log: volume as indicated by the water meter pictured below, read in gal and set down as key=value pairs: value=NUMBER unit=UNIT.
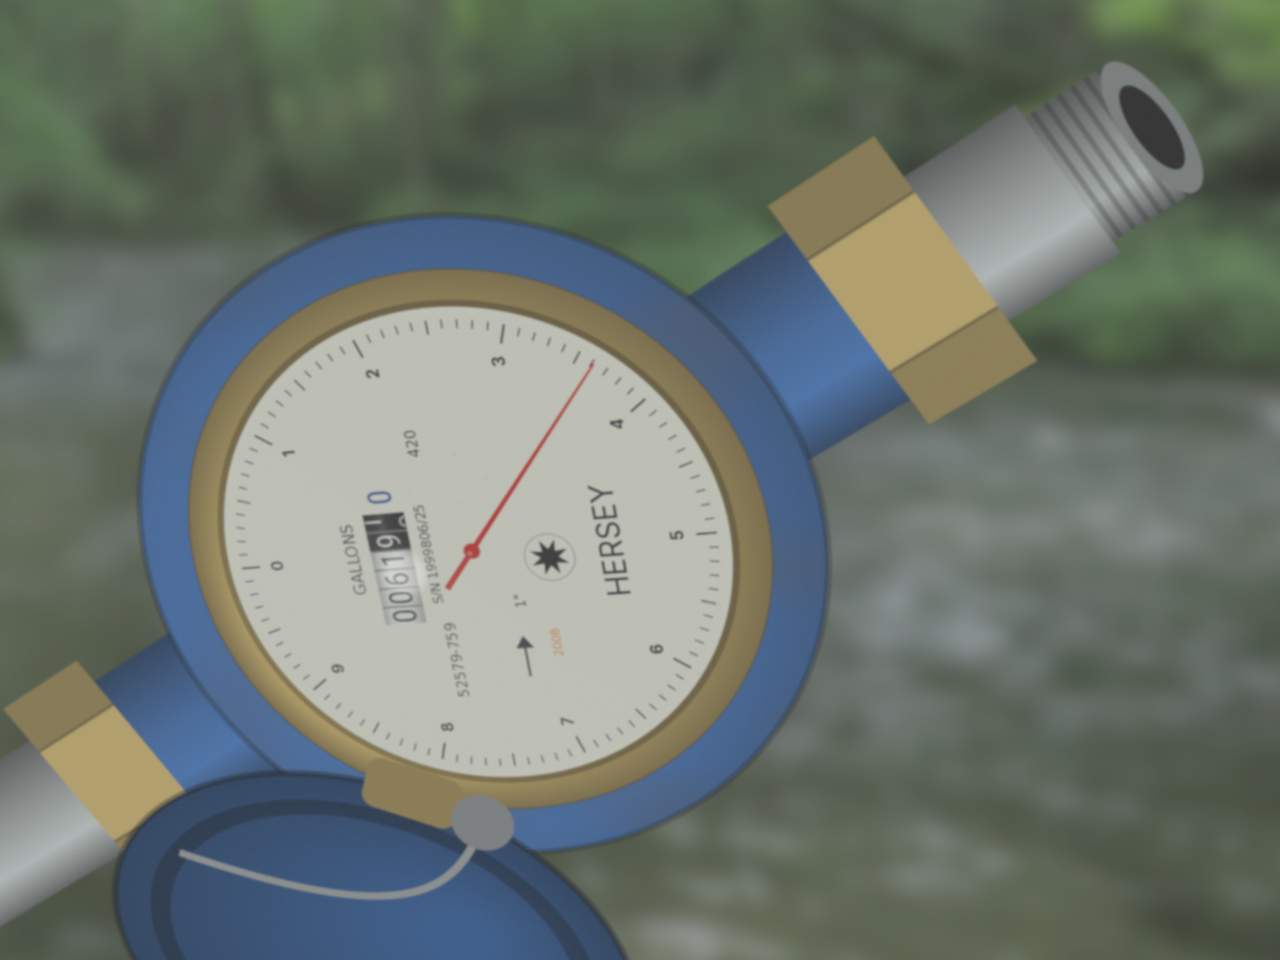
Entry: value=61913.6 unit=gal
